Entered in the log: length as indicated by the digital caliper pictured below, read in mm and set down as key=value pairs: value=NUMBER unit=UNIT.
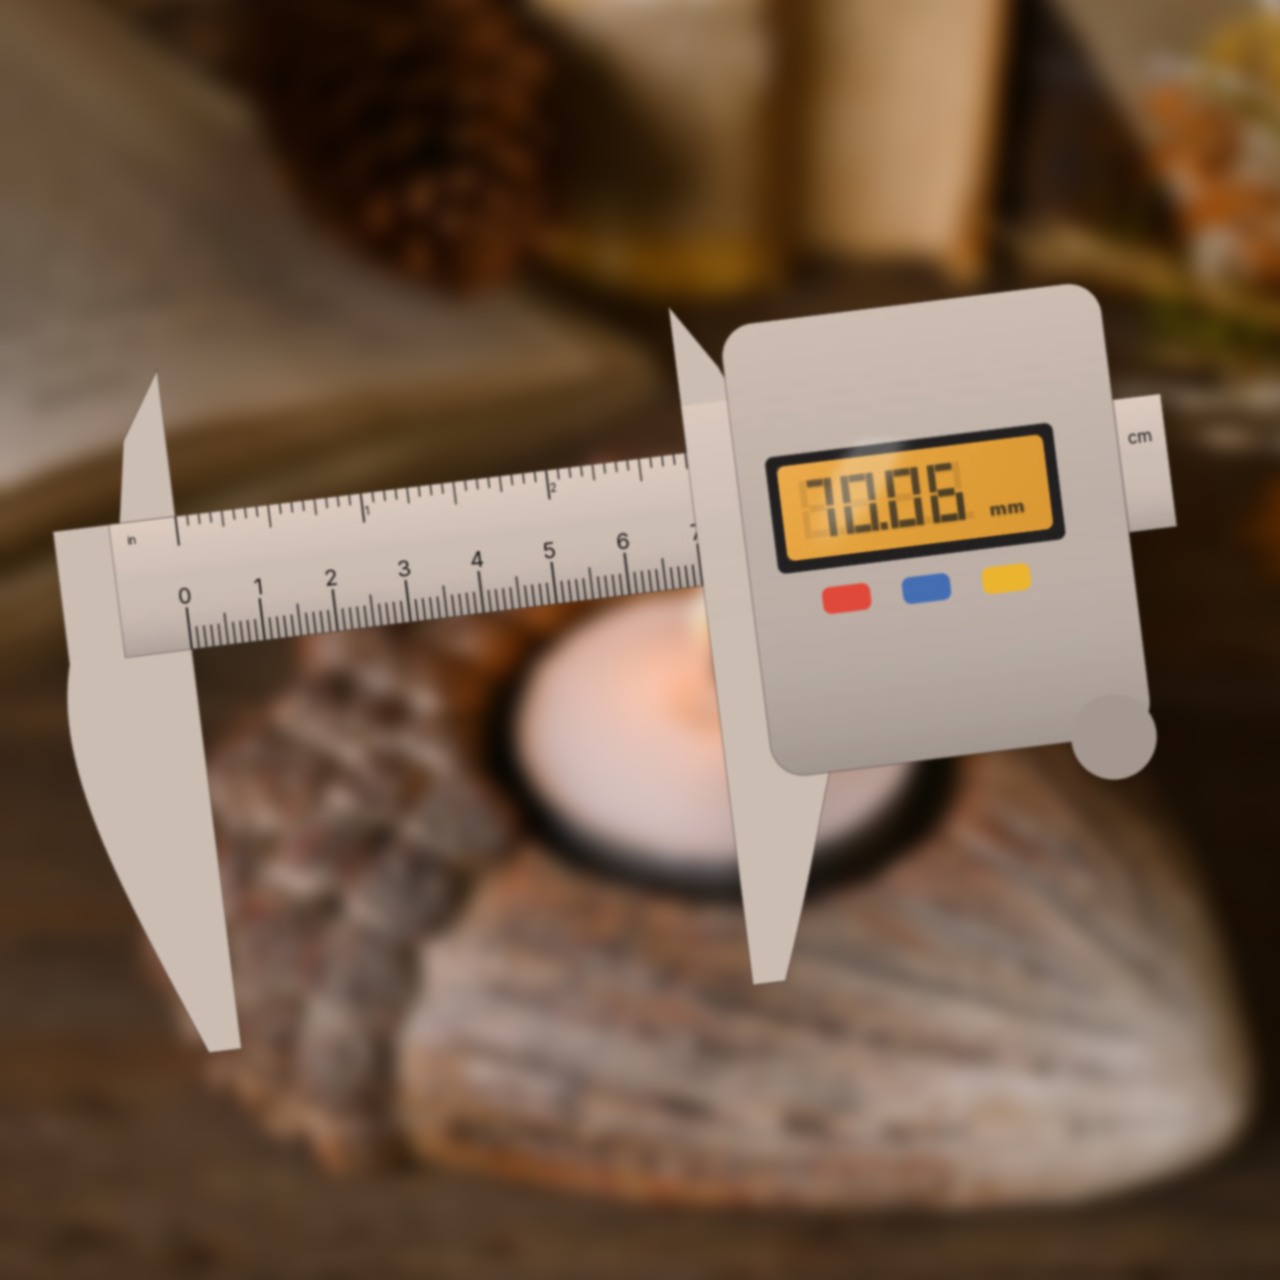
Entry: value=70.06 unit=mm
